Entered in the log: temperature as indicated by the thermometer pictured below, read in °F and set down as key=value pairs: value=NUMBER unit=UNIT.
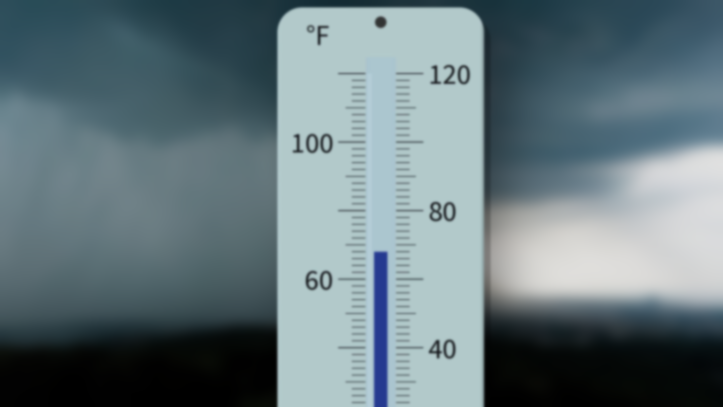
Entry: value=68 unit=°F
